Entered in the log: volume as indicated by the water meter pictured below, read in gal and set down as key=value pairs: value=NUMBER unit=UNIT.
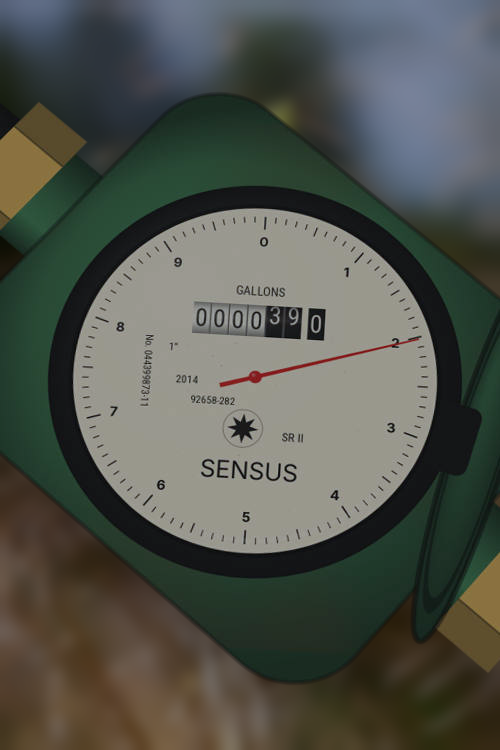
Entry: value=392.0 unit=gal
